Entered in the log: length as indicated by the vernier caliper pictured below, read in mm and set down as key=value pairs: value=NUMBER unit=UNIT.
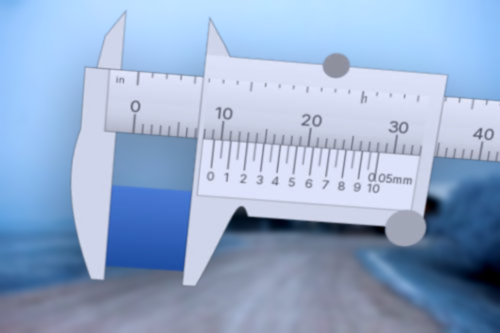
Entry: value=9.2 unit=mm
